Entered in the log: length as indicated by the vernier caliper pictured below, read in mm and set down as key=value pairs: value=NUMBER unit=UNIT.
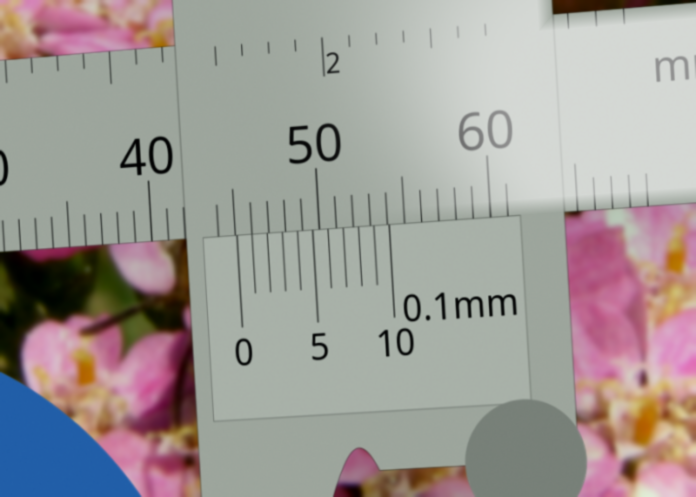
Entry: value=45.1 unit=mm
